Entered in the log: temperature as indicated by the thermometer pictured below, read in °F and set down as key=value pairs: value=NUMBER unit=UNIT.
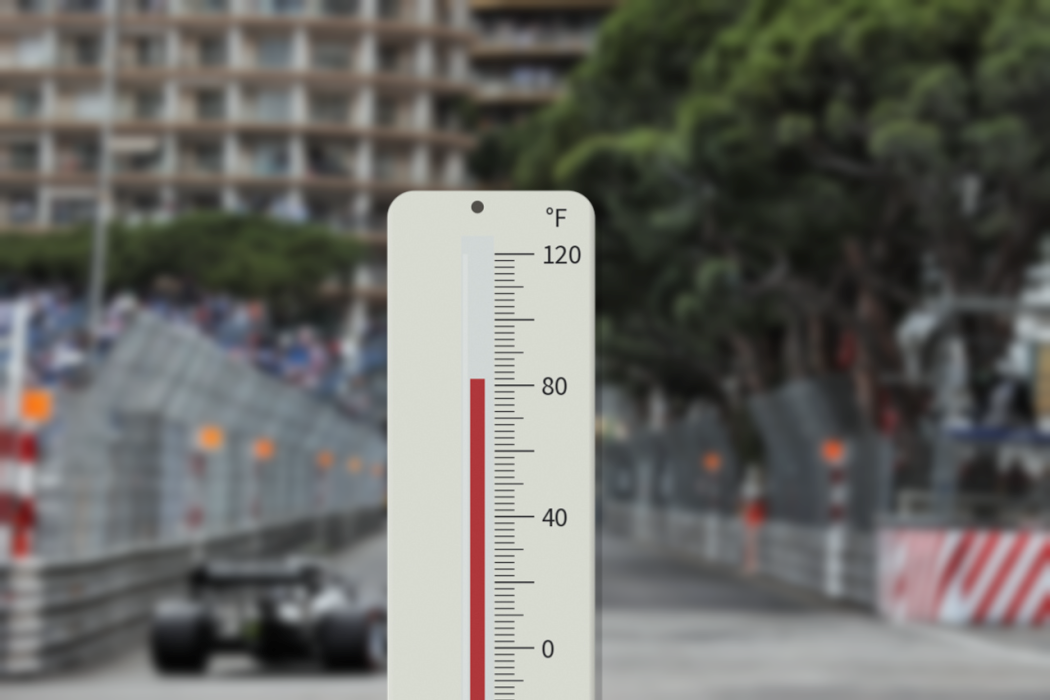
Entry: value=82 unit=°F
